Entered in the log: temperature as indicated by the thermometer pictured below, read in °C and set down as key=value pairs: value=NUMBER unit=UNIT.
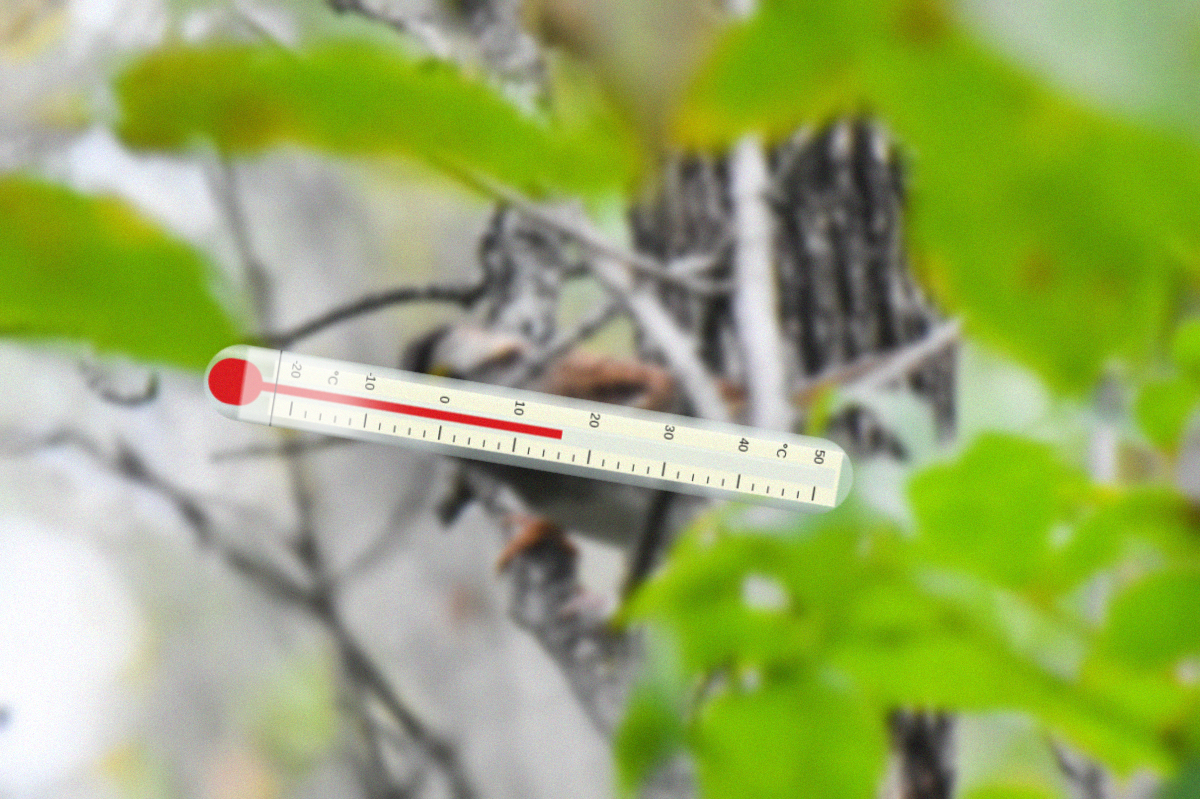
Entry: value=16 unit=°C
